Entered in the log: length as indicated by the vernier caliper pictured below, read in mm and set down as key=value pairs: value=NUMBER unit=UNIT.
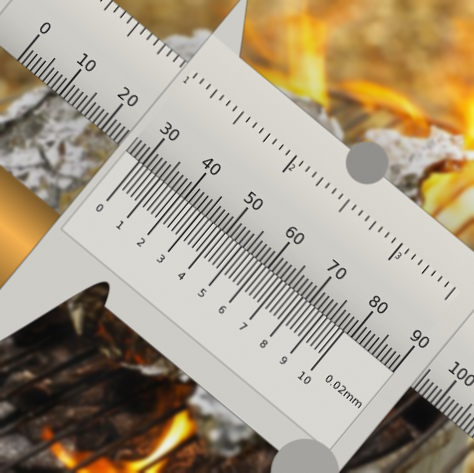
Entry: value=29.2 unit=mm
